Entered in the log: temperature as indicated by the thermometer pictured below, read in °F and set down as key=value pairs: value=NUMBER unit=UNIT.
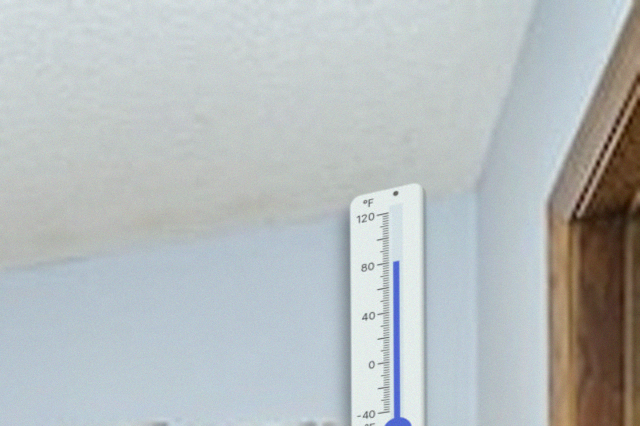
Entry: value=80 unit=°F
